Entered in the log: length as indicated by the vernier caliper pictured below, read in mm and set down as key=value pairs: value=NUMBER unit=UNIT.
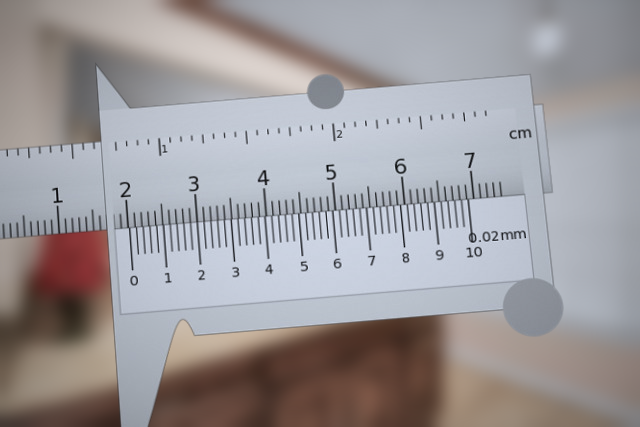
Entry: value=20.2 unit=mm
